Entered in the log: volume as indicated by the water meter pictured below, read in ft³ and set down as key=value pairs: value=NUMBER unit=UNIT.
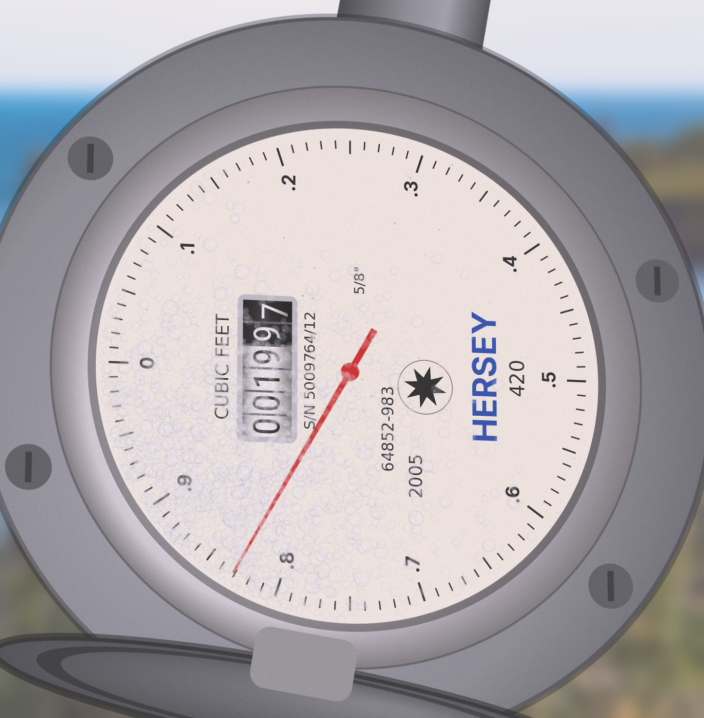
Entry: value=1996.83 unit=ft³
